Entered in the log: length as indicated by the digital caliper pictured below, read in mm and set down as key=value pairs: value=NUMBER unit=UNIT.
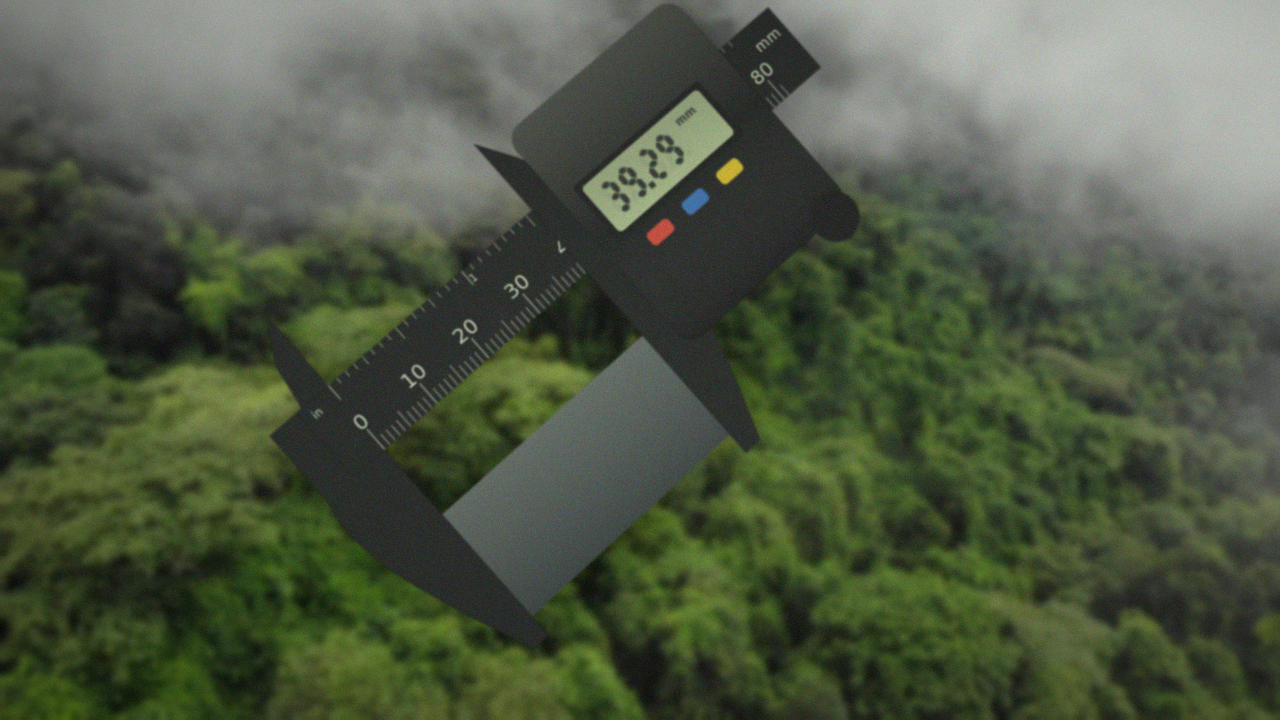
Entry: value=39.29 unit=mm
